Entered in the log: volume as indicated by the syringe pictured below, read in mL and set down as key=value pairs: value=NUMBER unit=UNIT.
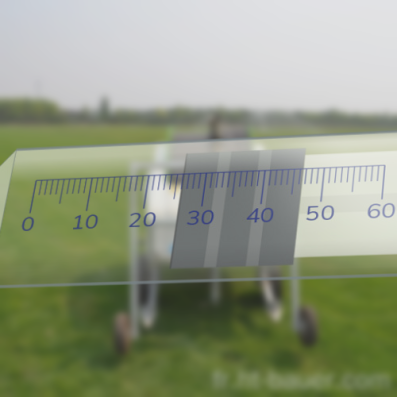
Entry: value=26 unit=mL
